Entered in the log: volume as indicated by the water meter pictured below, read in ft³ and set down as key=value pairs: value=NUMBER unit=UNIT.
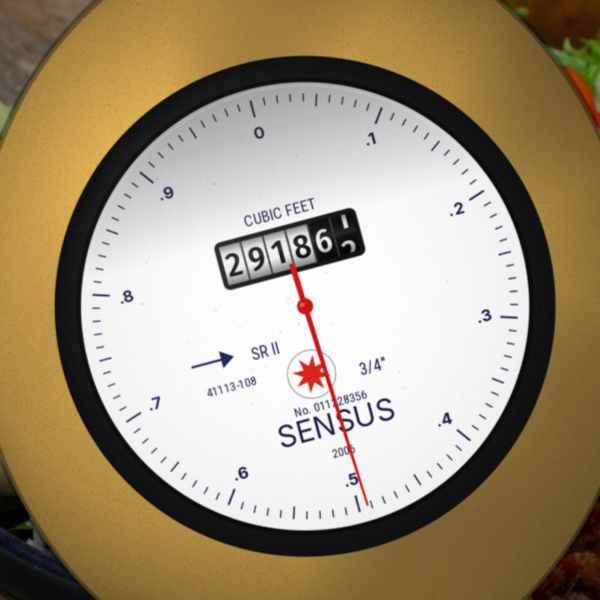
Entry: value=291861.49 unit=ft³
